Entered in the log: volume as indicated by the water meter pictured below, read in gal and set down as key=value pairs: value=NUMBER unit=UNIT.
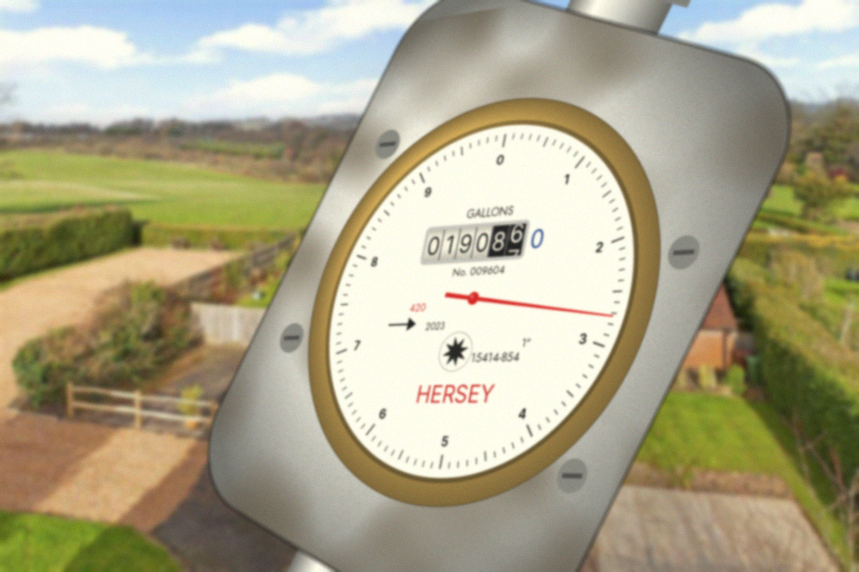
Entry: value=190862.7 unit=gal
